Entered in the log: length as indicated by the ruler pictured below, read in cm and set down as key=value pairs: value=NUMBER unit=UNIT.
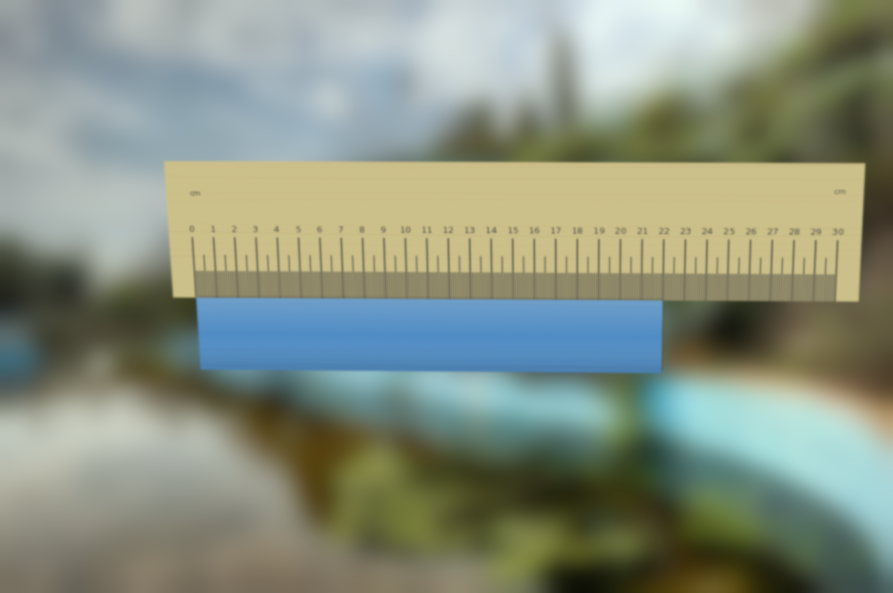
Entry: value=22 unit=cm
